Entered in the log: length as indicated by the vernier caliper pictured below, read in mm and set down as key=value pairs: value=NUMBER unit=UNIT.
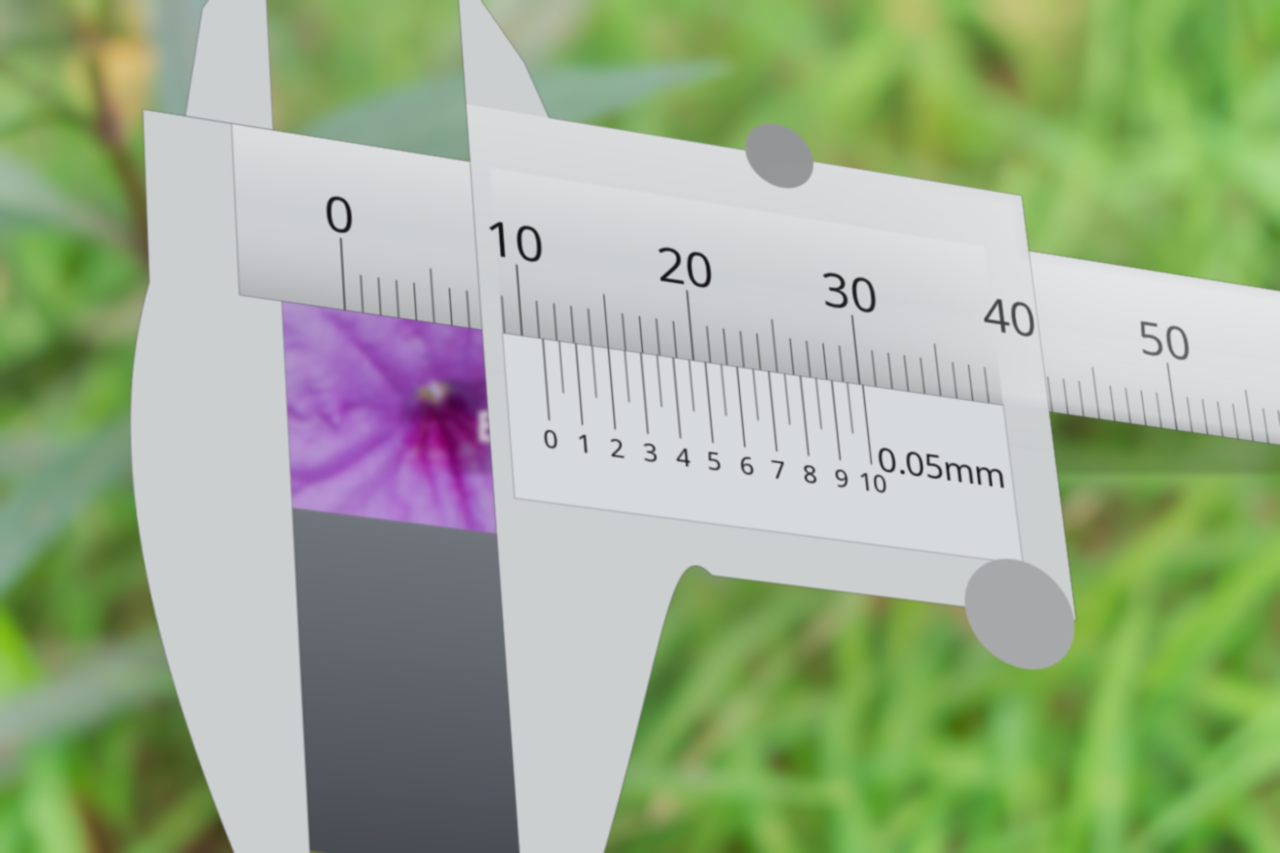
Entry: value=11.2 unit=mm
